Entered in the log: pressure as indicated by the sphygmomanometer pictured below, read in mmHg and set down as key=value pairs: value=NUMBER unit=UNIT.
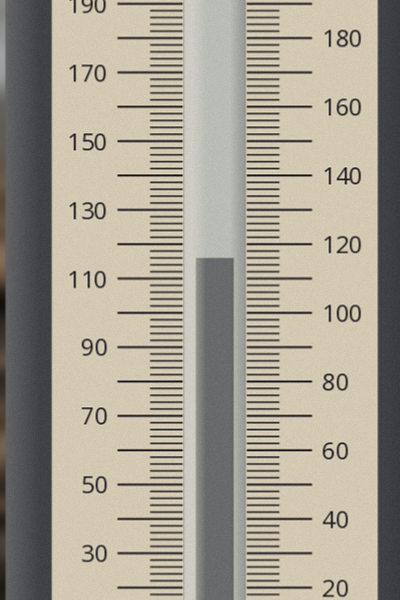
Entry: value=116 unit=mmHg
